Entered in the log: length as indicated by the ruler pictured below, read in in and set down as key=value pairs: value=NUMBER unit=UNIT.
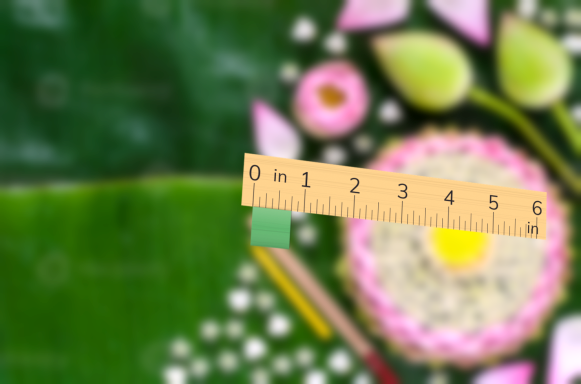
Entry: value=0.75 unit=in
